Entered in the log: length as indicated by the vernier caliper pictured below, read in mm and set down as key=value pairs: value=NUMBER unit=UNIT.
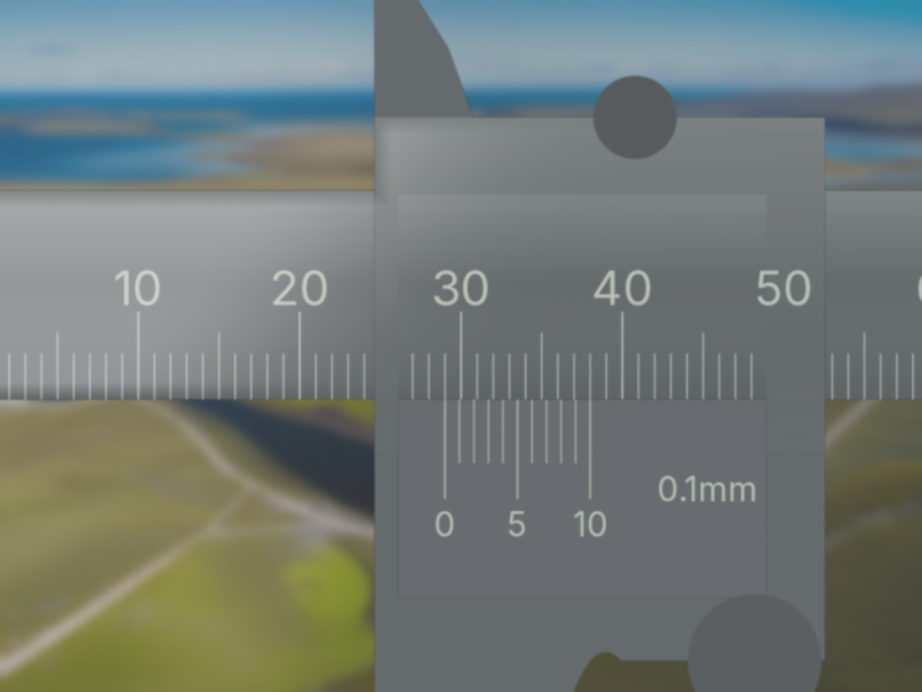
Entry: value=29.0 unit=mm
